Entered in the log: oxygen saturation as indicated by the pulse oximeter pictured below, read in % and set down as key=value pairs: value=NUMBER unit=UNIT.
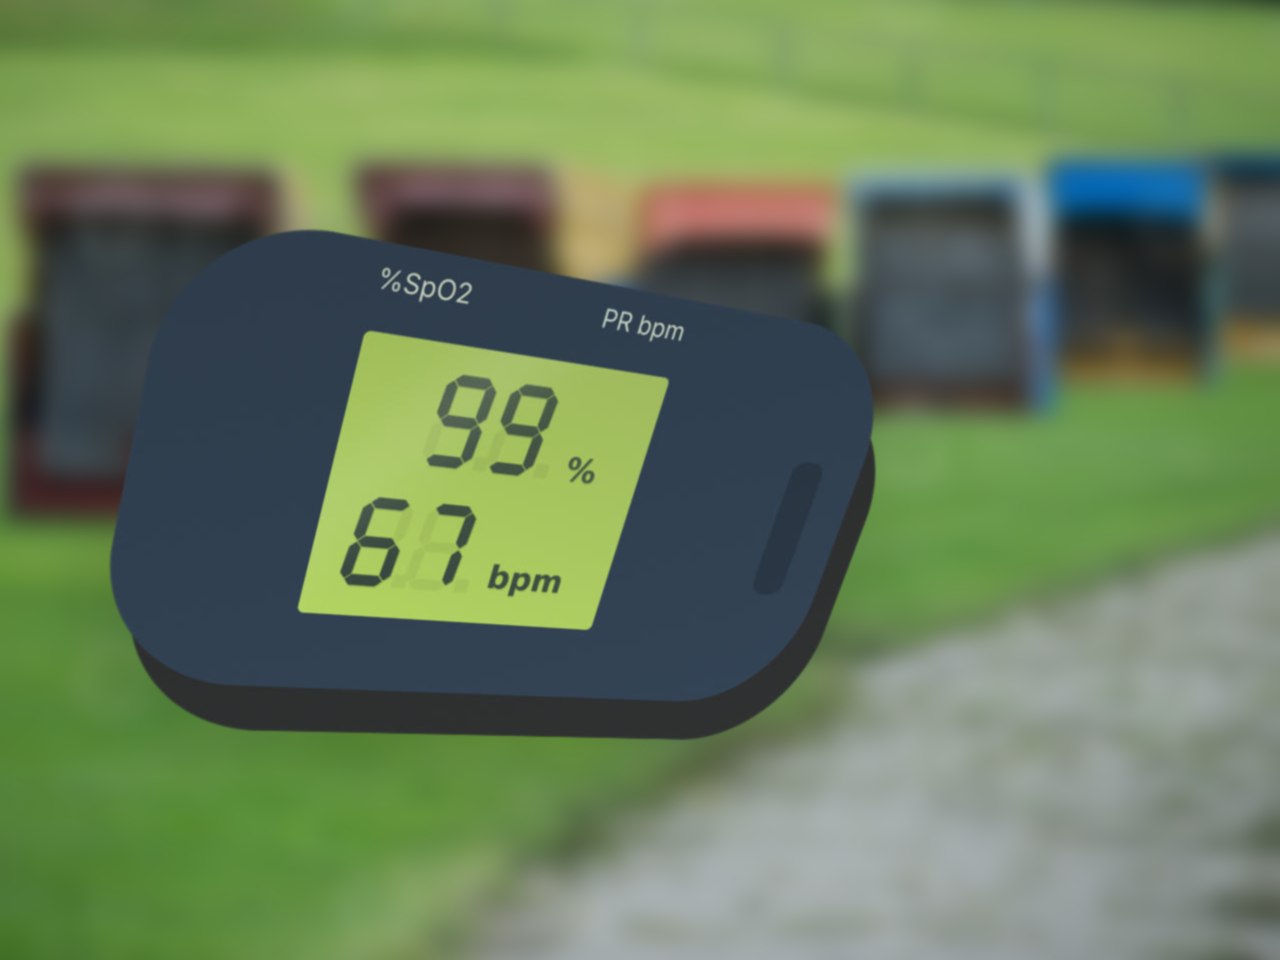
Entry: value=99 unit=%
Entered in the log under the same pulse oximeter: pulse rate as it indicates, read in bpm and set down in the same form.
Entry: value=67 unit=bpm
